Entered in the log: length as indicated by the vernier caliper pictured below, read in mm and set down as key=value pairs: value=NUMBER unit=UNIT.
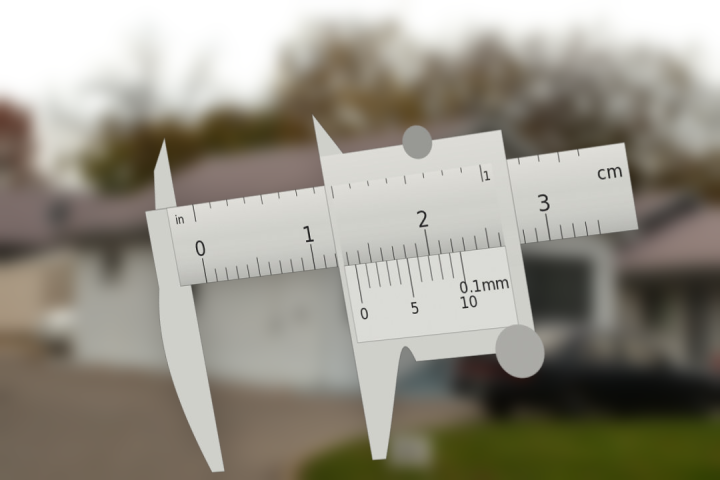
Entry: value=13.6 unit=mm
